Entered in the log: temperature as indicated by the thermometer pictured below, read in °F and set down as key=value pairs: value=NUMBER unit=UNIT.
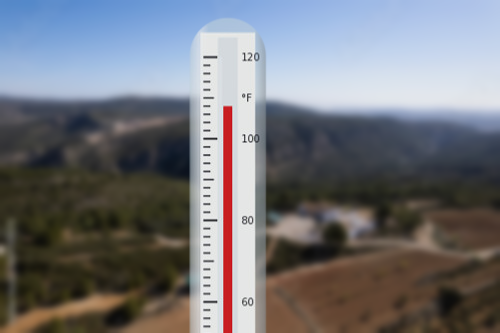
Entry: value=108 unit=°F
